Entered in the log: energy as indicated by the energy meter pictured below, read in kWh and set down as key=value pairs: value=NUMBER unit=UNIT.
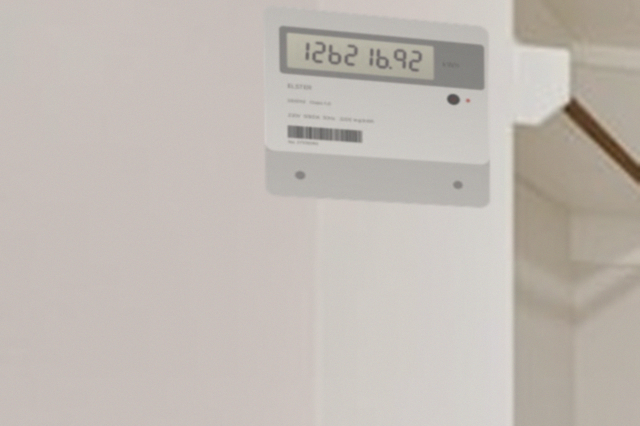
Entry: value=126216.92 unit=kWh
